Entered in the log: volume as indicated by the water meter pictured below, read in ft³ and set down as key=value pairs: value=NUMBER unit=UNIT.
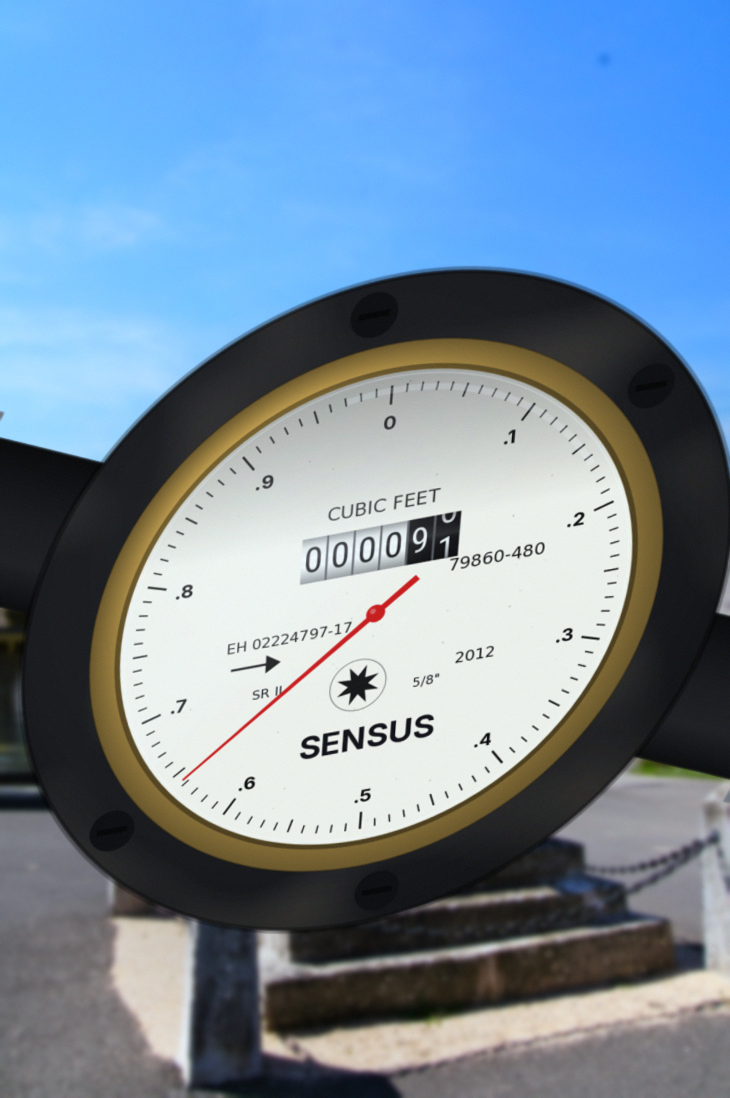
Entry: value=90.64 unit=ft³
